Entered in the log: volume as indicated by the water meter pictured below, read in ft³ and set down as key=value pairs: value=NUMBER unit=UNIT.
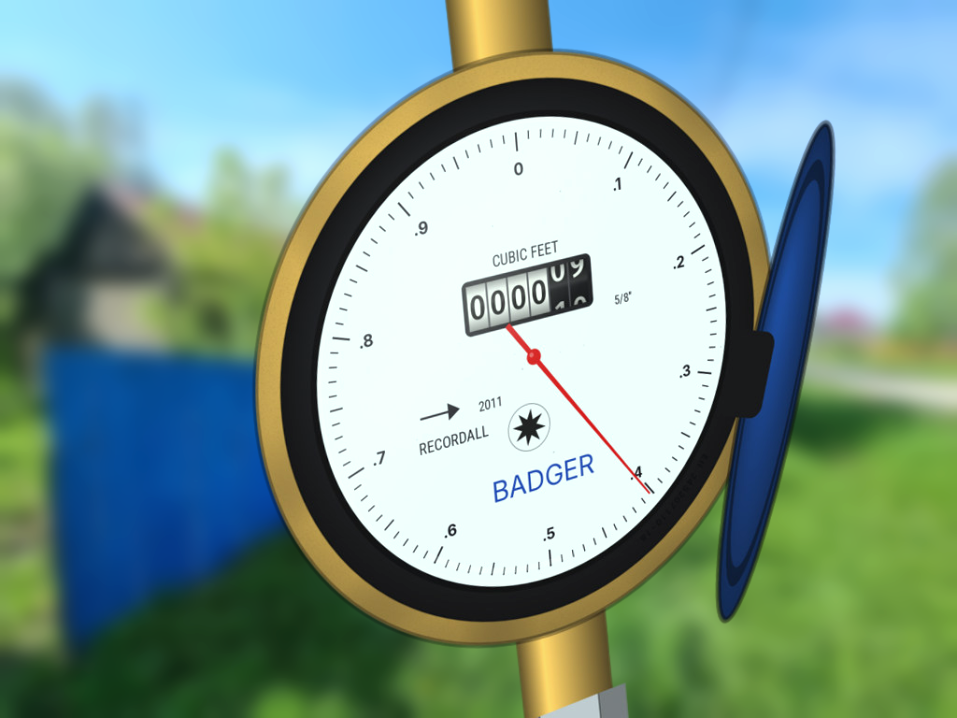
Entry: value=9.40 unit=ft³
